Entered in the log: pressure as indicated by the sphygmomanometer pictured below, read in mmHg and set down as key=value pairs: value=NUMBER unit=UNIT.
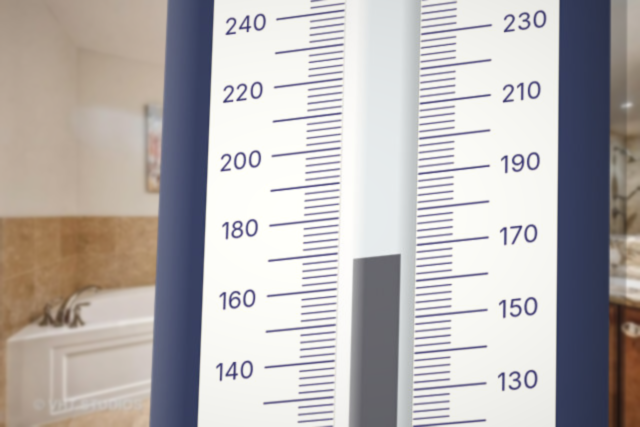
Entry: value=168 unit=mmHg
